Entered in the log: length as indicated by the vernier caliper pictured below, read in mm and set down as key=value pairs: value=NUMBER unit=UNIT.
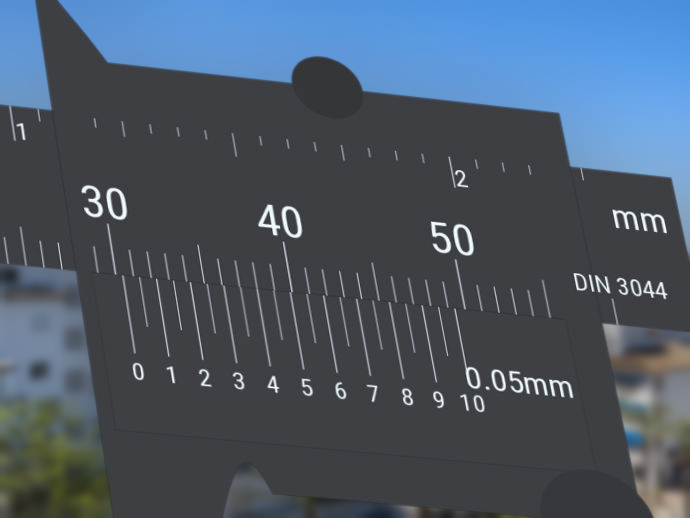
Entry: value=30.4 unit=mm
